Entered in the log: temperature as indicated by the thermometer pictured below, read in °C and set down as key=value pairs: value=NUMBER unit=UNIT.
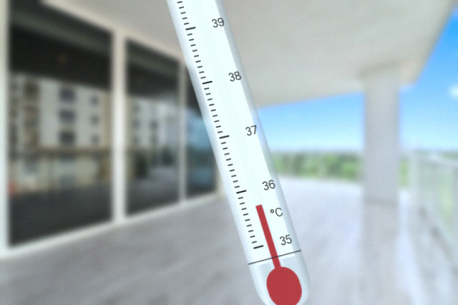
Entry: value=35.7 unit=°C
